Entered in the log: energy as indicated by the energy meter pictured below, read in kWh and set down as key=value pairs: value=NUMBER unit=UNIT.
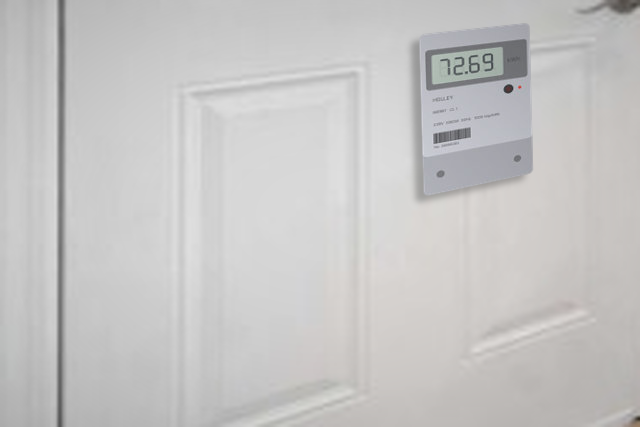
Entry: value=72.69 unit=kWh
